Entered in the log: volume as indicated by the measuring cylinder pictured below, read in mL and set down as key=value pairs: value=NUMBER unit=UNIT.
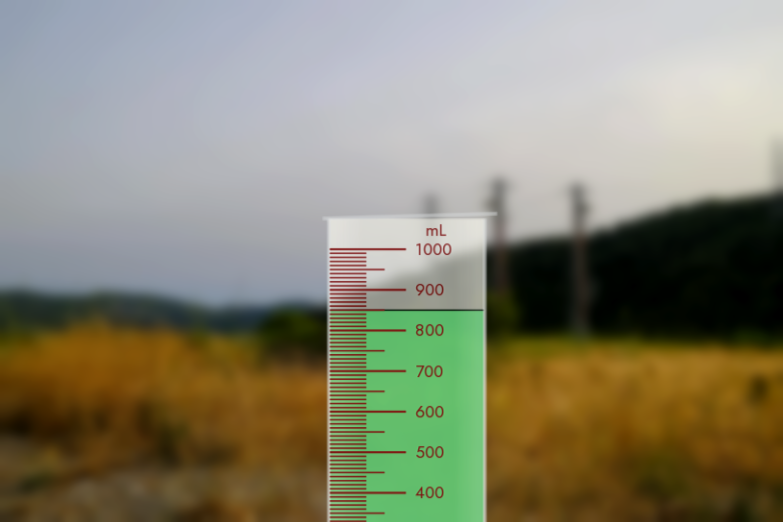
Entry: value=850 unit=mL
